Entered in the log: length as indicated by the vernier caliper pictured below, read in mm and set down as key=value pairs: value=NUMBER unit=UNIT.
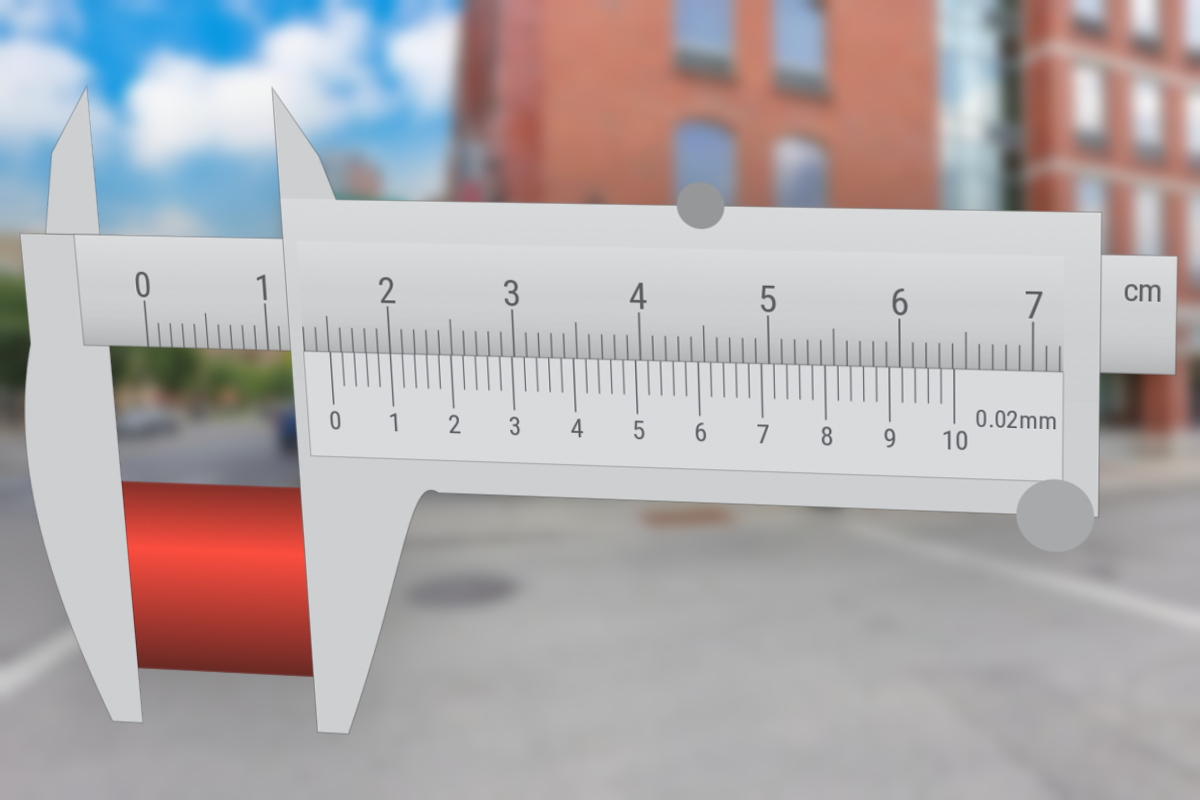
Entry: value=15.1 unit=mm
